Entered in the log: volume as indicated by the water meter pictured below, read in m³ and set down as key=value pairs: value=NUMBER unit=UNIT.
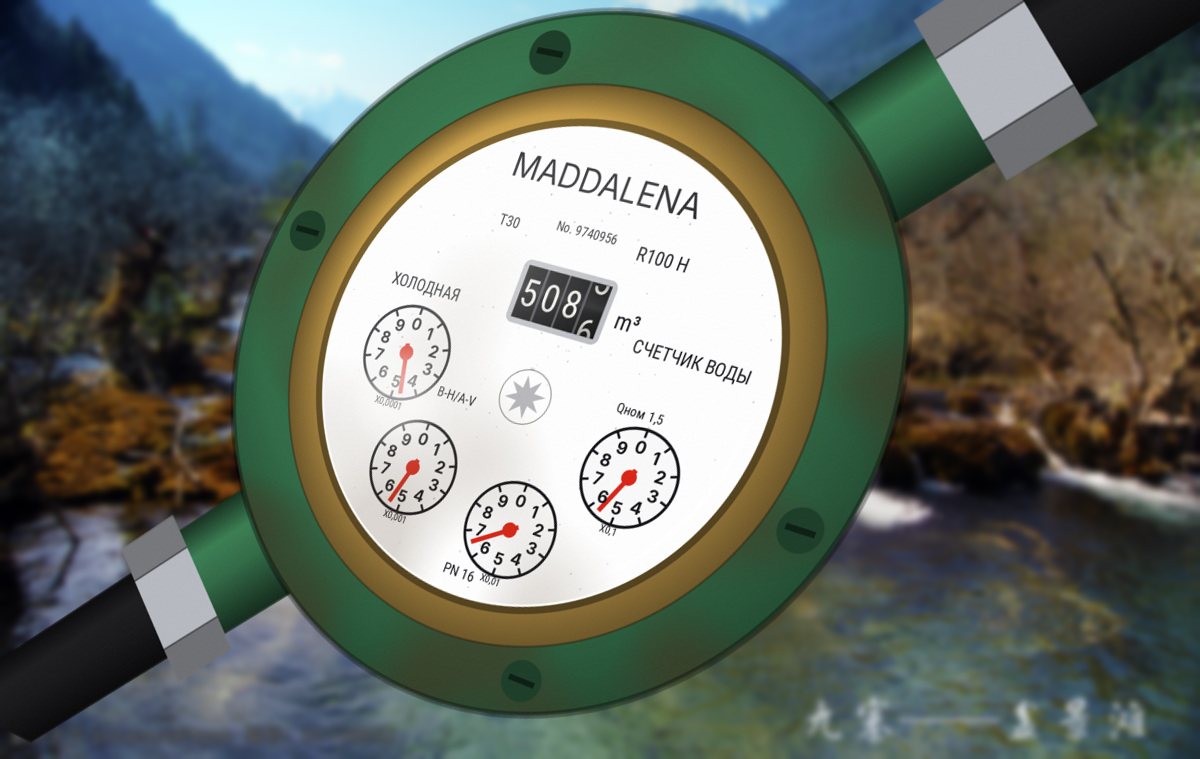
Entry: value=5085.5654 unit=m³
